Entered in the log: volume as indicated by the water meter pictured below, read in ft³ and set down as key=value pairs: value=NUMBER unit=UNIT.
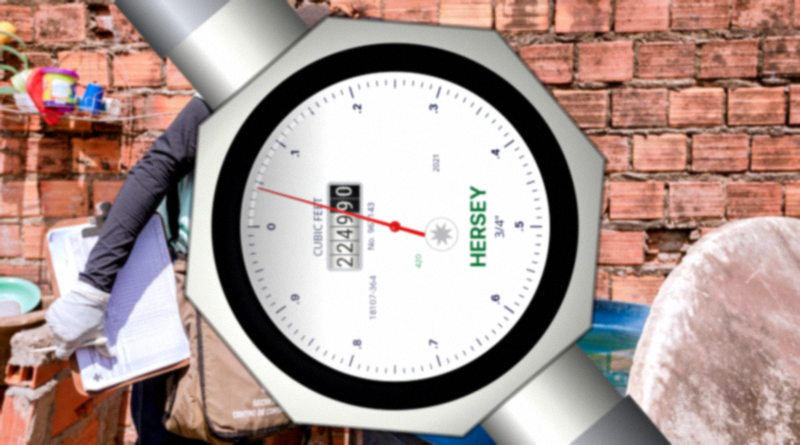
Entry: value=224990.04 unit=ft³
